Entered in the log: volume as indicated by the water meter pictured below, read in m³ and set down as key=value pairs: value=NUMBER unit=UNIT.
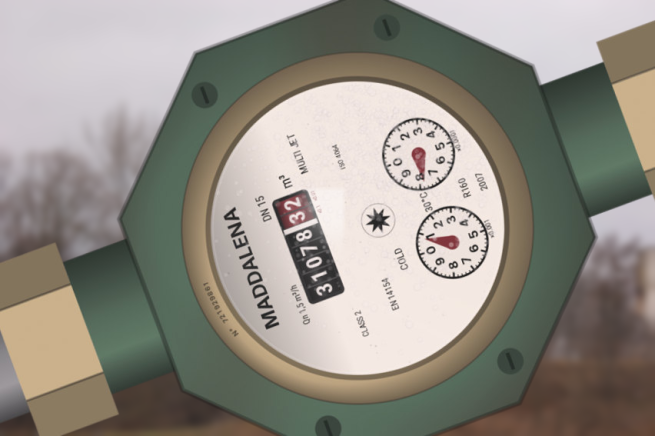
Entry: value=31078.3207 unit=m³
